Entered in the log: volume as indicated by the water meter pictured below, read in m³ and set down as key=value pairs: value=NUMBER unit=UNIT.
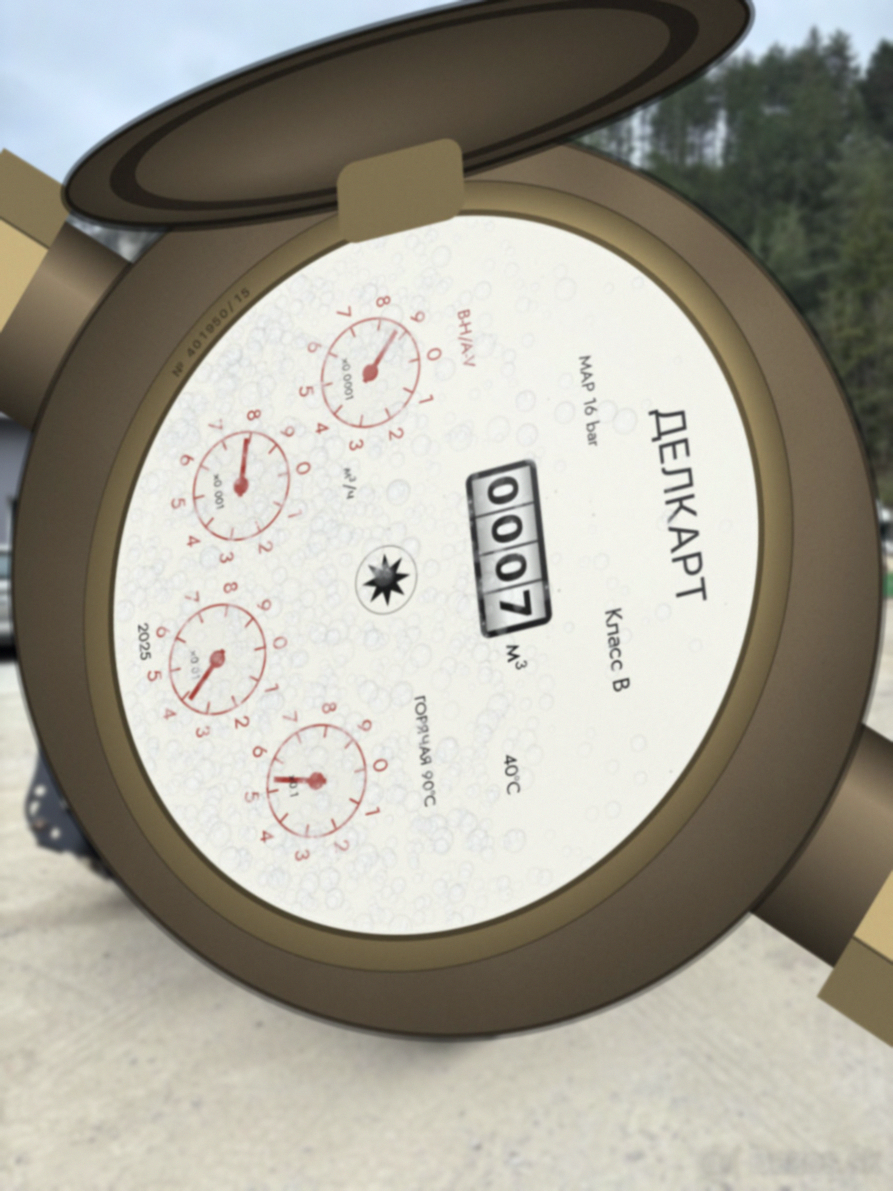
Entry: value=7.5378 unit=m³
